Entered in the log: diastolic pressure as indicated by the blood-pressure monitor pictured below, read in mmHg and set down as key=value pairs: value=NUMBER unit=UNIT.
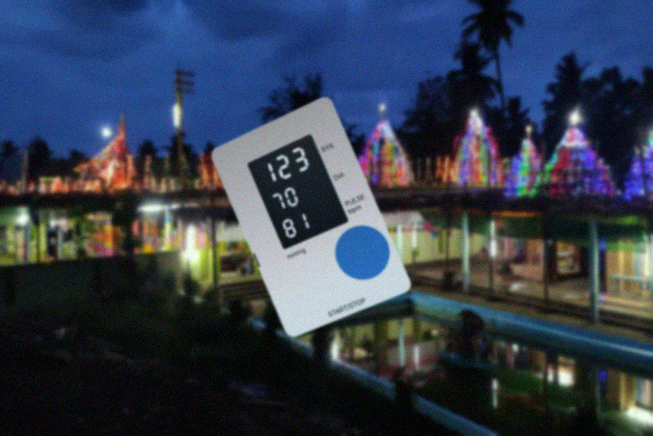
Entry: value=70 unit=mmHg
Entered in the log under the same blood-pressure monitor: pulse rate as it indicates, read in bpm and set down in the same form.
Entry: value=81 unit=bpm
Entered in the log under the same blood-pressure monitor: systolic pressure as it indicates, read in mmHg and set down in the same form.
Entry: value=123 unit=mmHg
